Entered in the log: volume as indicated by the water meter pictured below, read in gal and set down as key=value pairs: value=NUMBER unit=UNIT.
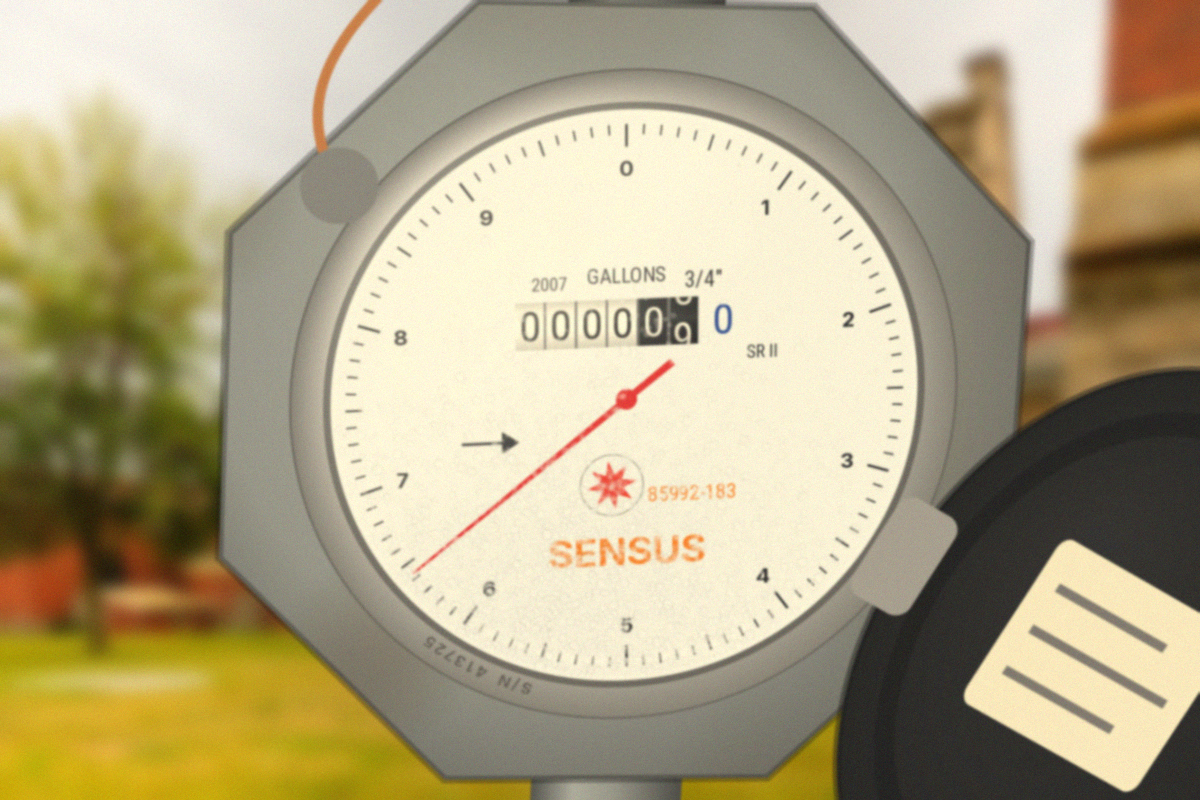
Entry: value=86.4 unit=gal
